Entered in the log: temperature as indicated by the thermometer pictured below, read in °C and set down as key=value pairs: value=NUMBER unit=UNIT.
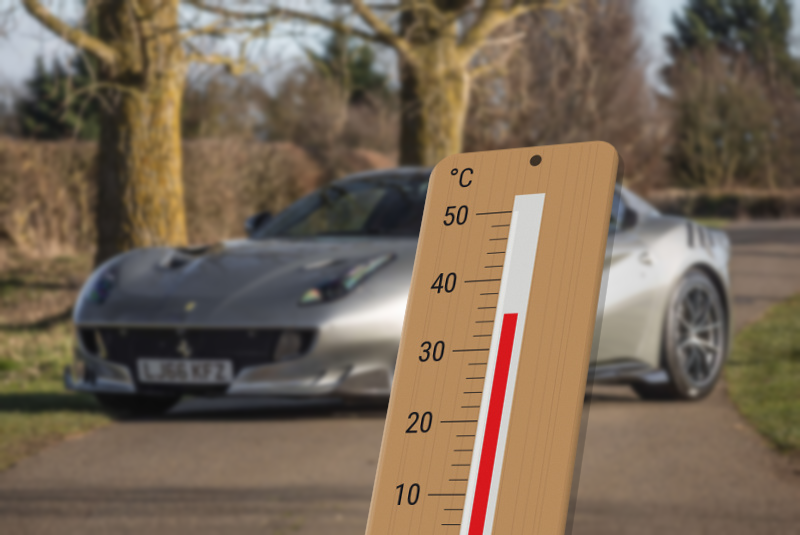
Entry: value=35 unit=°C
